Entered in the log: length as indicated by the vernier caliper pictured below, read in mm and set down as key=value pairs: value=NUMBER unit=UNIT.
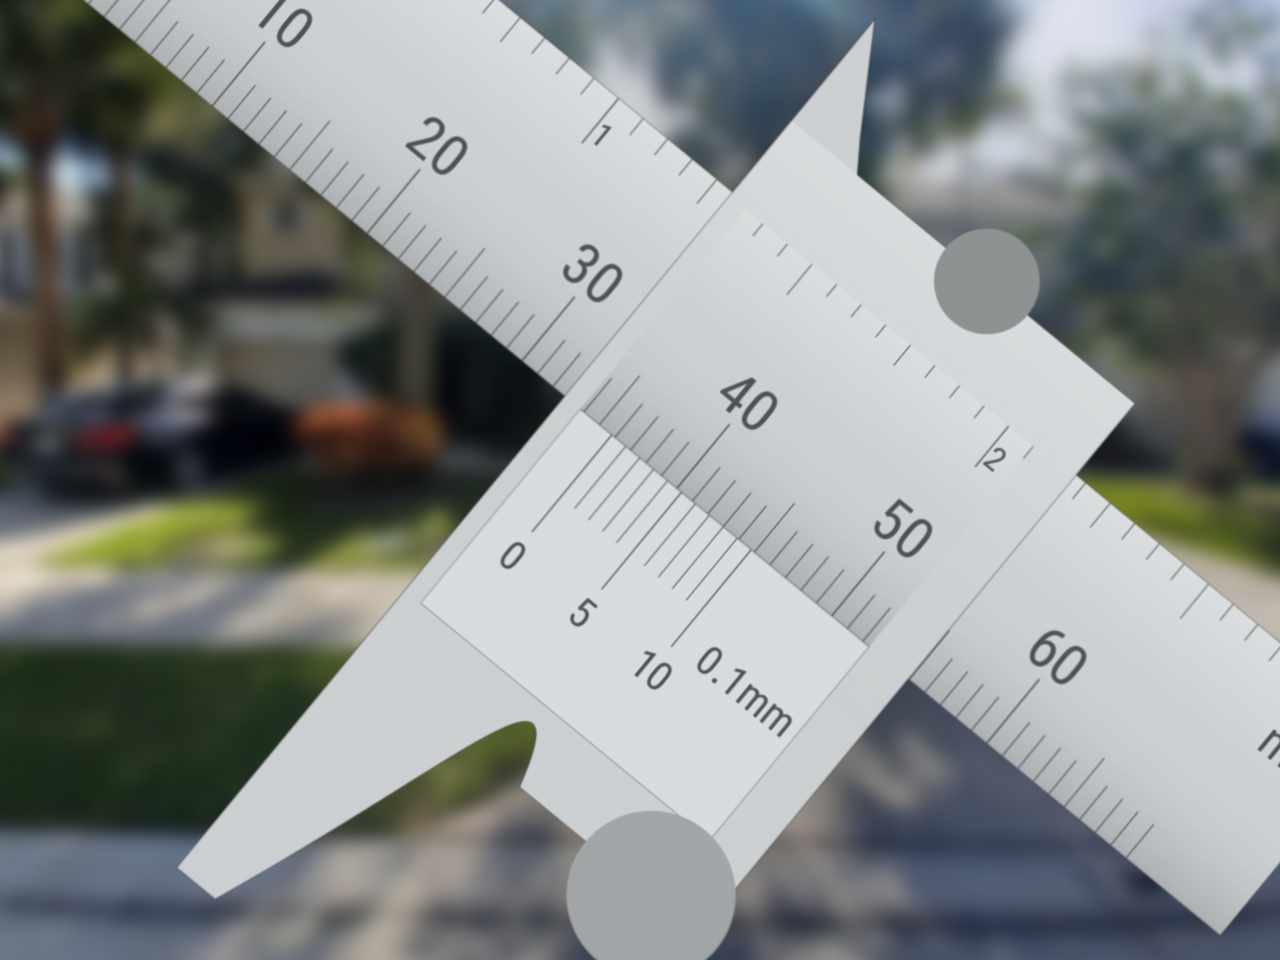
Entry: value=35.8 unit=mm
